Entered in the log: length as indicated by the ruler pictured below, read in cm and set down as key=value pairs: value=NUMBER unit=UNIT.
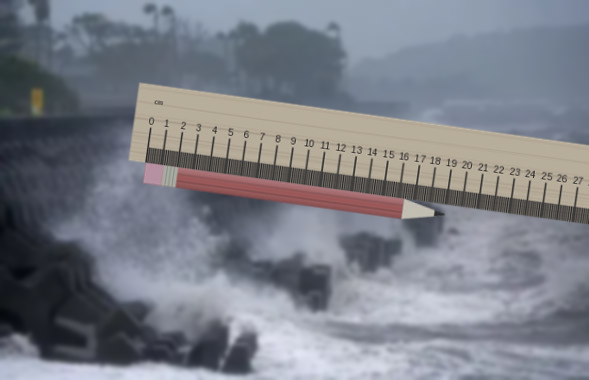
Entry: value=19 unit=cm
